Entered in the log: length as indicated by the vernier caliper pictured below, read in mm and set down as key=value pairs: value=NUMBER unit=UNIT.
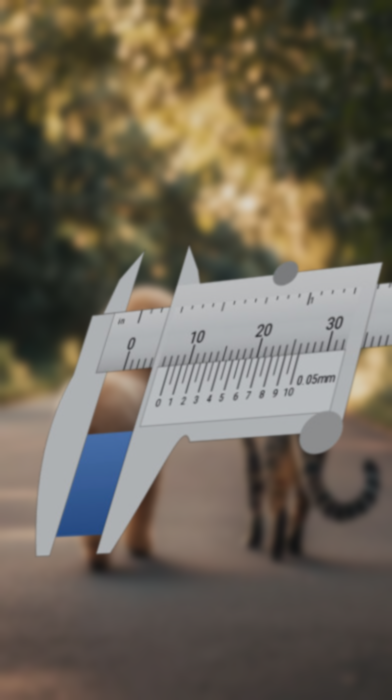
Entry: value=7.0 unit=mm
